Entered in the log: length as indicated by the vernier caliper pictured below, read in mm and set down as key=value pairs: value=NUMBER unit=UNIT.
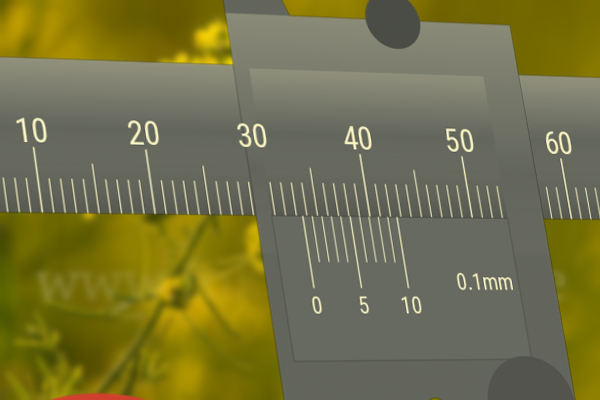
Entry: value=33.6 unit=mm
